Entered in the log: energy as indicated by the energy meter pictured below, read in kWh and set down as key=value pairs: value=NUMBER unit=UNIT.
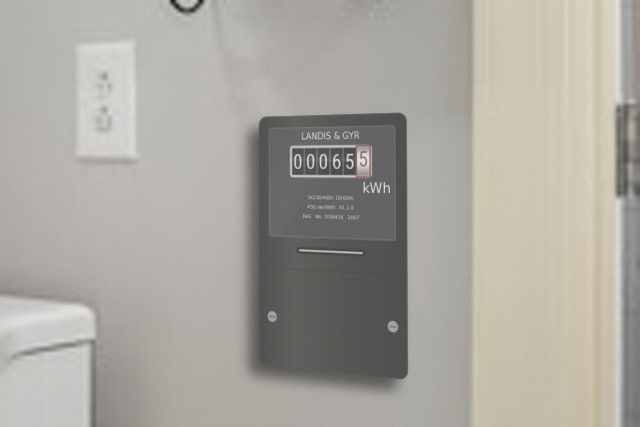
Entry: value=65.5 unit=kWh
